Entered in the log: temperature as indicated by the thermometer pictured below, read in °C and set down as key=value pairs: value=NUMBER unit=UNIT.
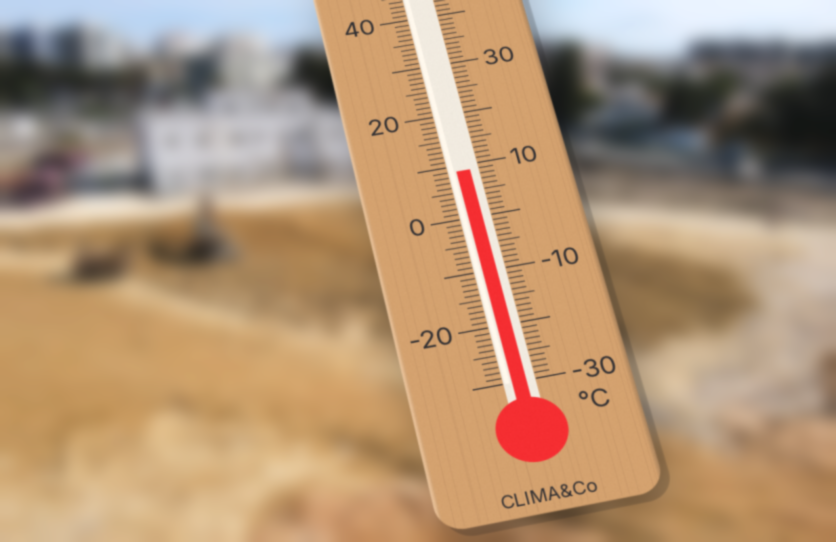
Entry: value=9 unit=°C
